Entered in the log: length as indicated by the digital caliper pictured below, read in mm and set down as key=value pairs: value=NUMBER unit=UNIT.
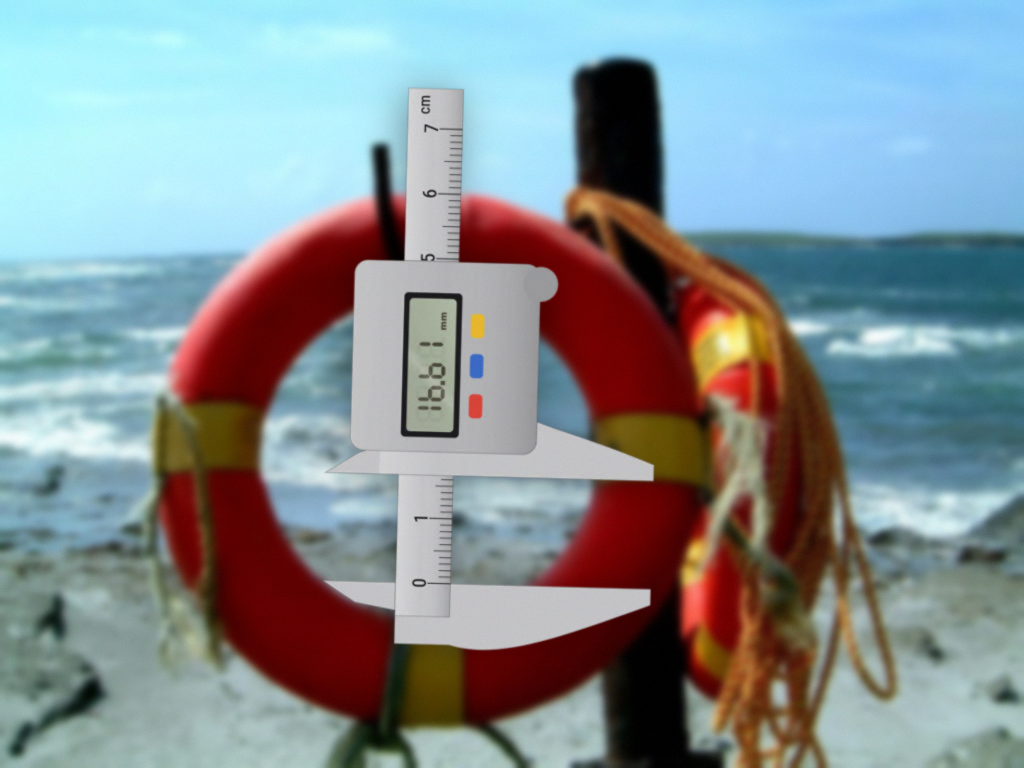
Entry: value=16.61 unit=mm
